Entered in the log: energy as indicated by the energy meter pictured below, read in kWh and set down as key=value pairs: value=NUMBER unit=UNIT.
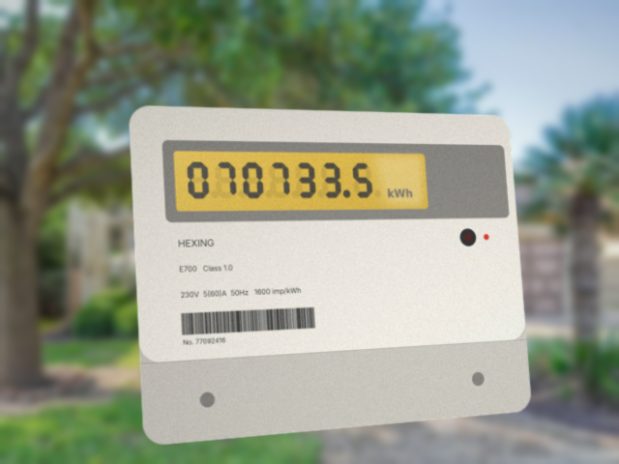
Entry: value=70733.5 unit=kWh
